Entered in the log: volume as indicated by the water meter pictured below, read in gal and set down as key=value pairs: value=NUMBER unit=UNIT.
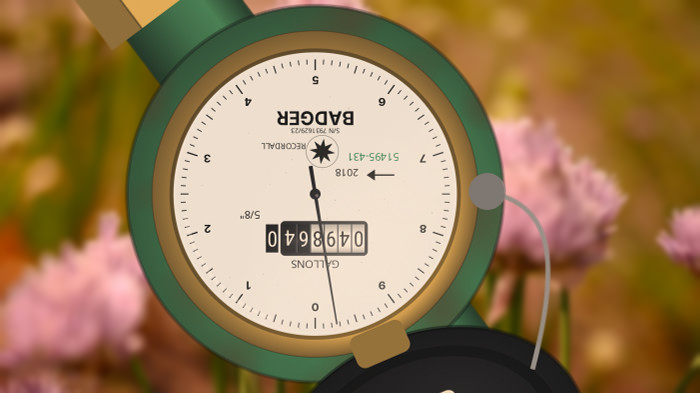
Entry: value=498639.7 unit=gal
